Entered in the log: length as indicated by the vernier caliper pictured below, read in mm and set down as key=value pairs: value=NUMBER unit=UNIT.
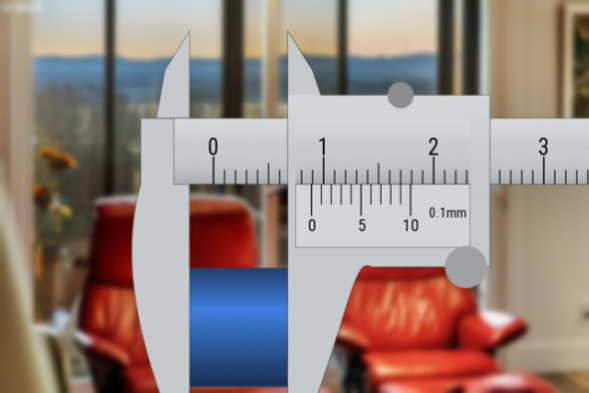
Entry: value=8.9 unit=mm
